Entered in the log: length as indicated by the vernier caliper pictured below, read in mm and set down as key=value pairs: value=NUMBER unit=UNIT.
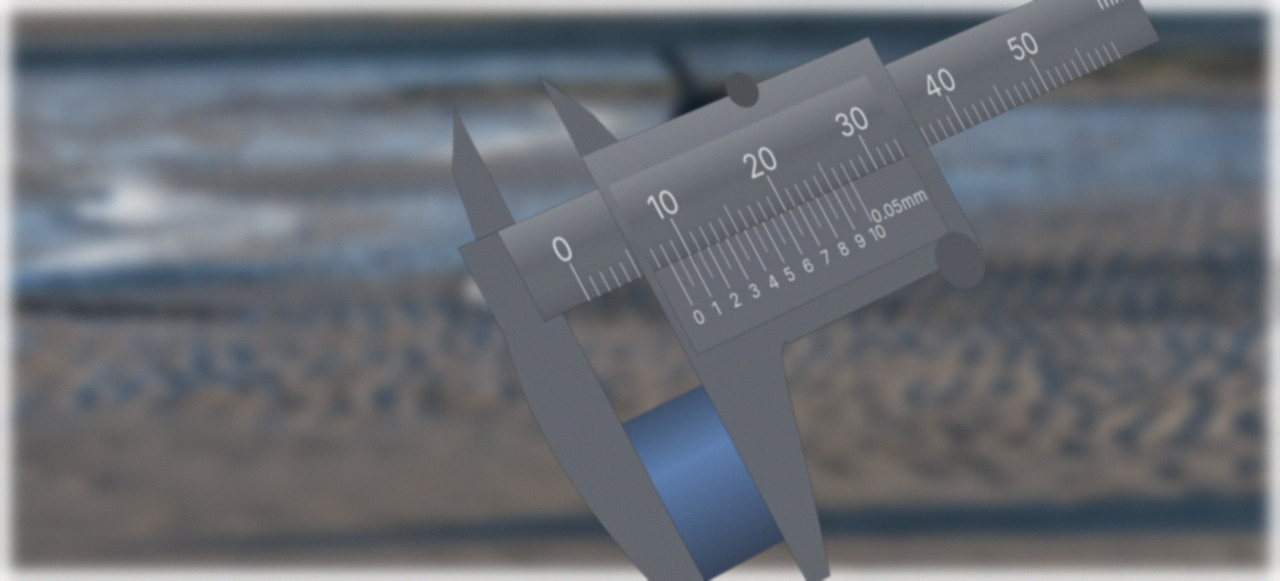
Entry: value=8.0 unit=mm
